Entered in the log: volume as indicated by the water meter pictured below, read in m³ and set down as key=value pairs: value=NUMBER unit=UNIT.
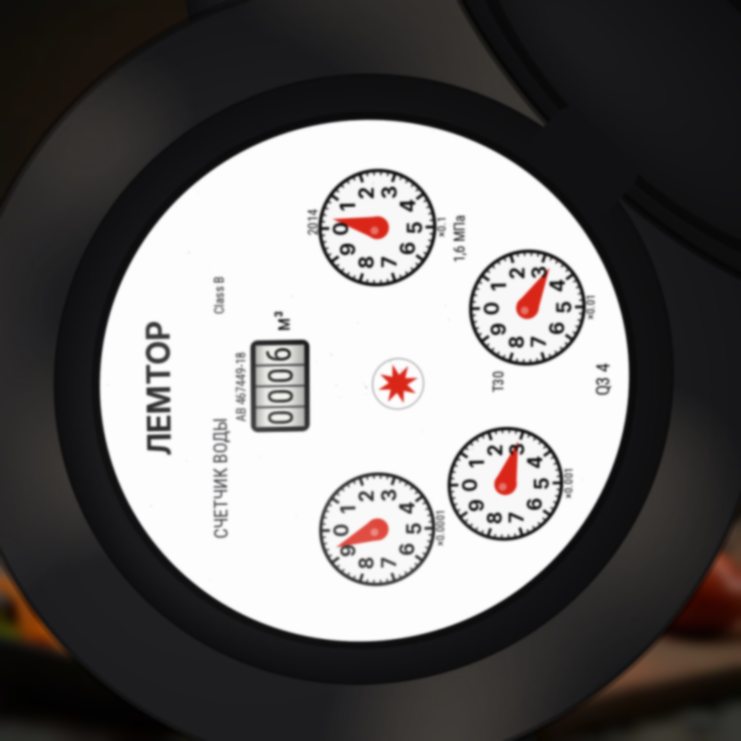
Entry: value=6.0329 unit=m³
